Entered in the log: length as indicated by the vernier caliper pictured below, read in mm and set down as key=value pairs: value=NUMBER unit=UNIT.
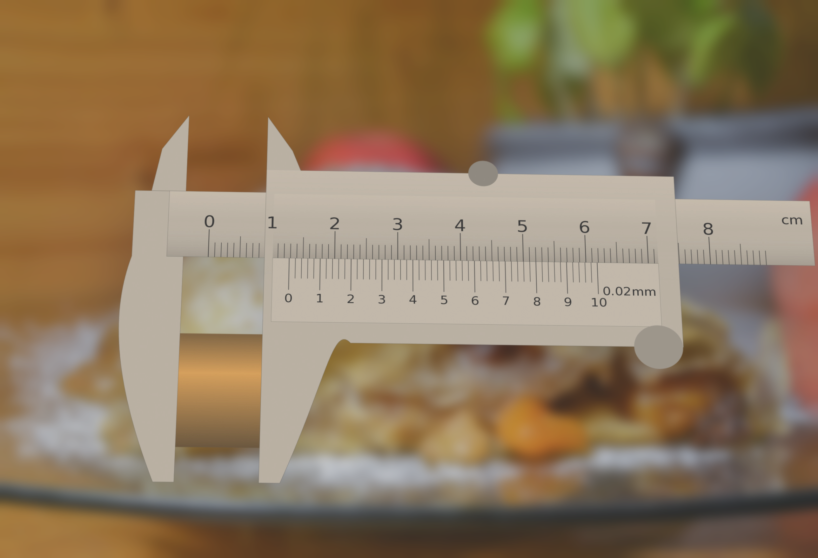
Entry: value=12.8 unit=mm
